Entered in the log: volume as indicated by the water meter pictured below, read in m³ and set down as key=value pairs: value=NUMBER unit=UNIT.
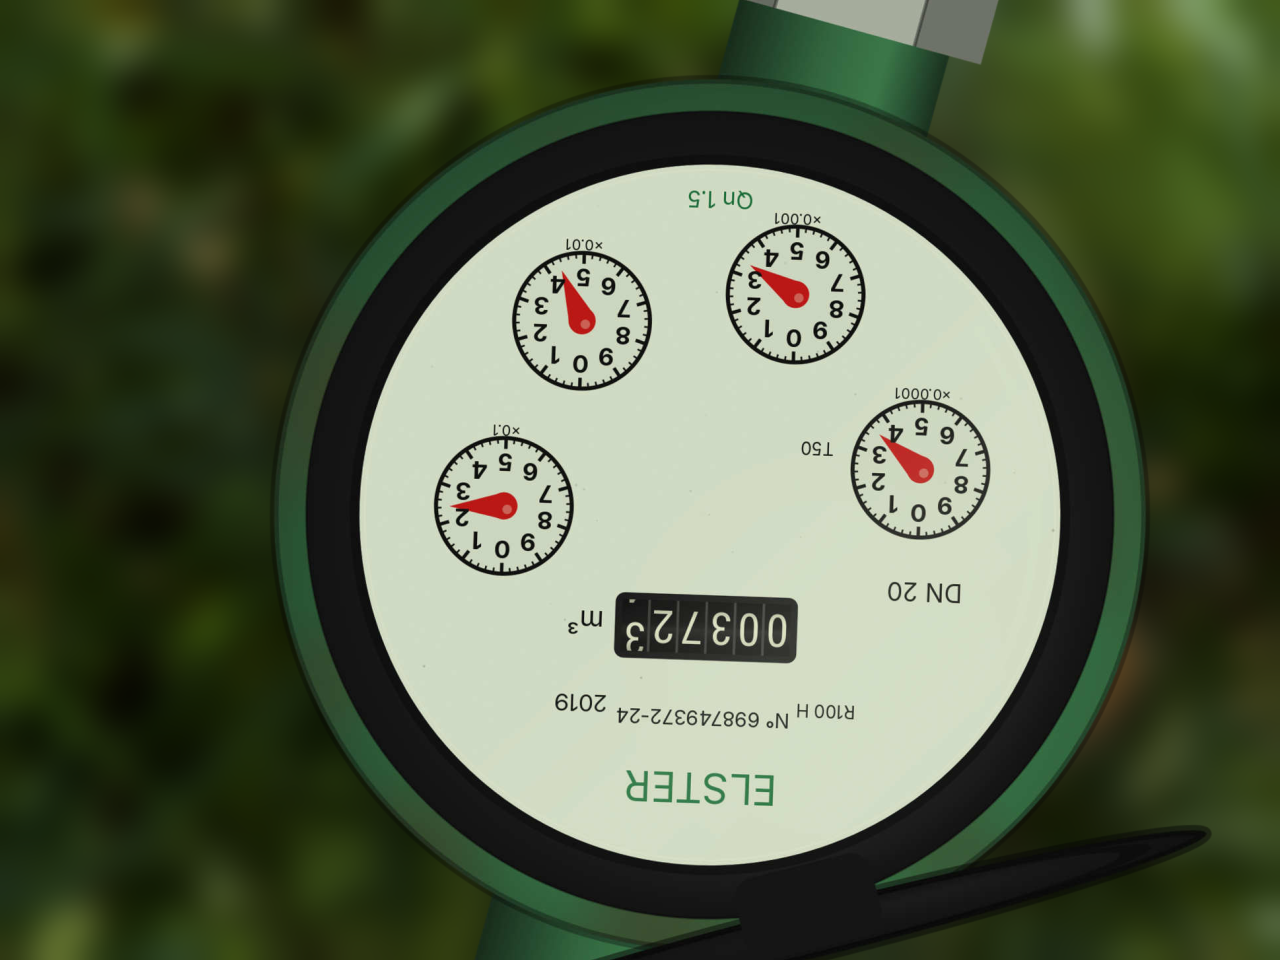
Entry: value=3723.2433 unit=m³
